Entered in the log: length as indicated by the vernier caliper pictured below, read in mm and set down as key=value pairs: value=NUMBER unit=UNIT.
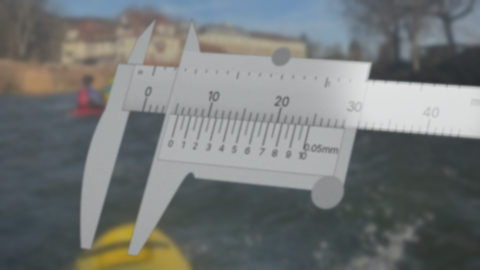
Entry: value=5.5 unit=mm
